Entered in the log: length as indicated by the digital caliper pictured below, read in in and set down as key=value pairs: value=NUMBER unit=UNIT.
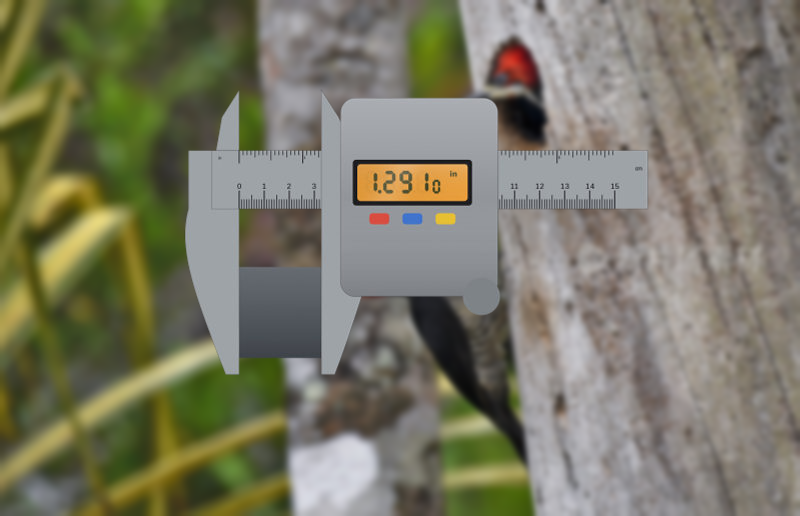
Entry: value=1.2910 unit=in
